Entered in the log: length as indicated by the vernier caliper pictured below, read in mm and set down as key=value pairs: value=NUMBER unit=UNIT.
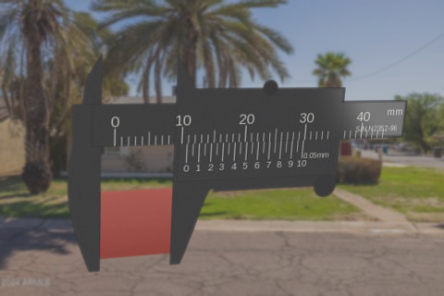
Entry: value=10.8 unit=mm
